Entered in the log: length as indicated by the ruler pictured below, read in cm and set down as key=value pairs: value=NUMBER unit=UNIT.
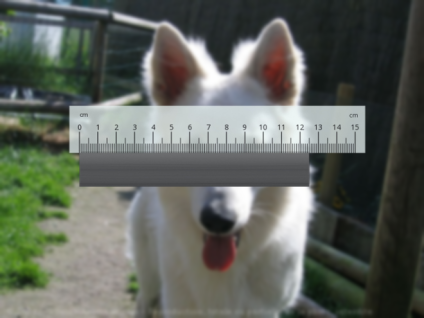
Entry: value=12.5 unit=cm
